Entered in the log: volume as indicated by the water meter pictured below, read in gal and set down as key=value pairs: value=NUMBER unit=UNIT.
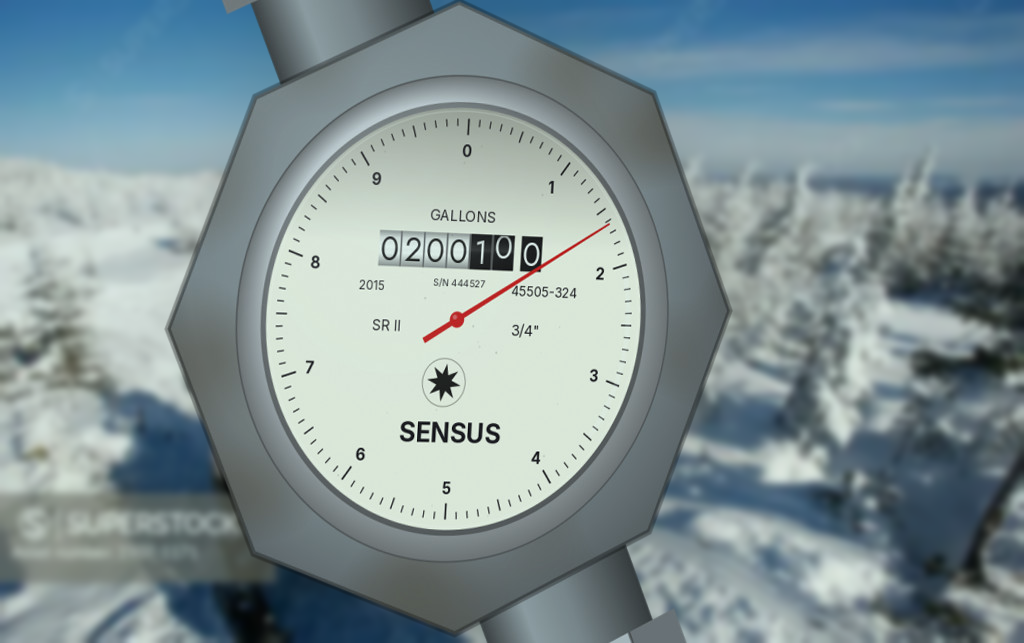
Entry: value=200101.6 unit=gal
